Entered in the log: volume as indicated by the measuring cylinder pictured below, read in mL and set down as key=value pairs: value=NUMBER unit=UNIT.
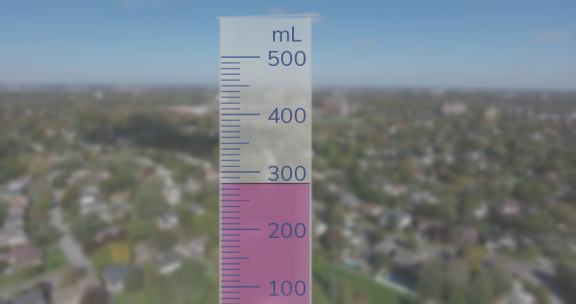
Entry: value=280 unit=mL
